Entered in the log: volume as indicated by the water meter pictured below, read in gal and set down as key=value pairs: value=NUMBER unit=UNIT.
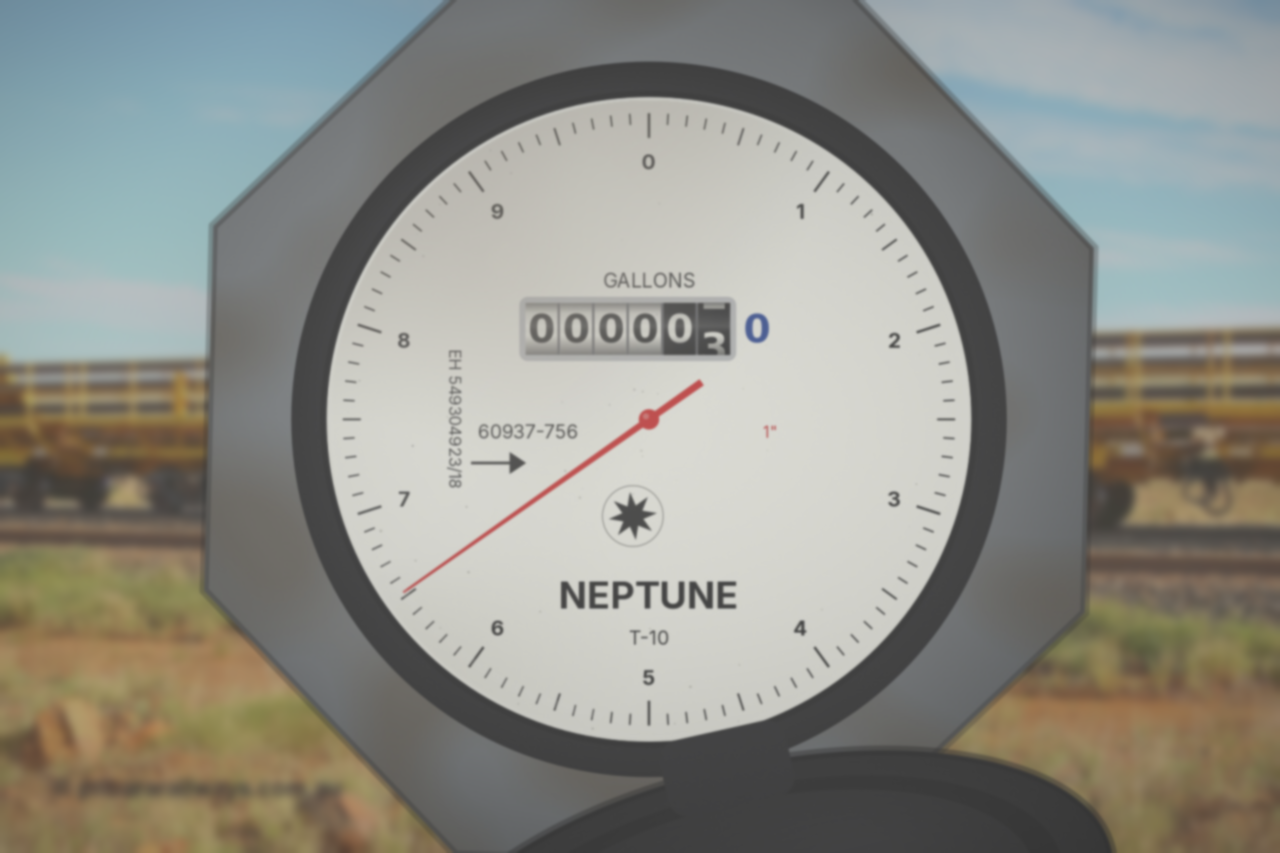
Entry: value=26.5 unit=gal
